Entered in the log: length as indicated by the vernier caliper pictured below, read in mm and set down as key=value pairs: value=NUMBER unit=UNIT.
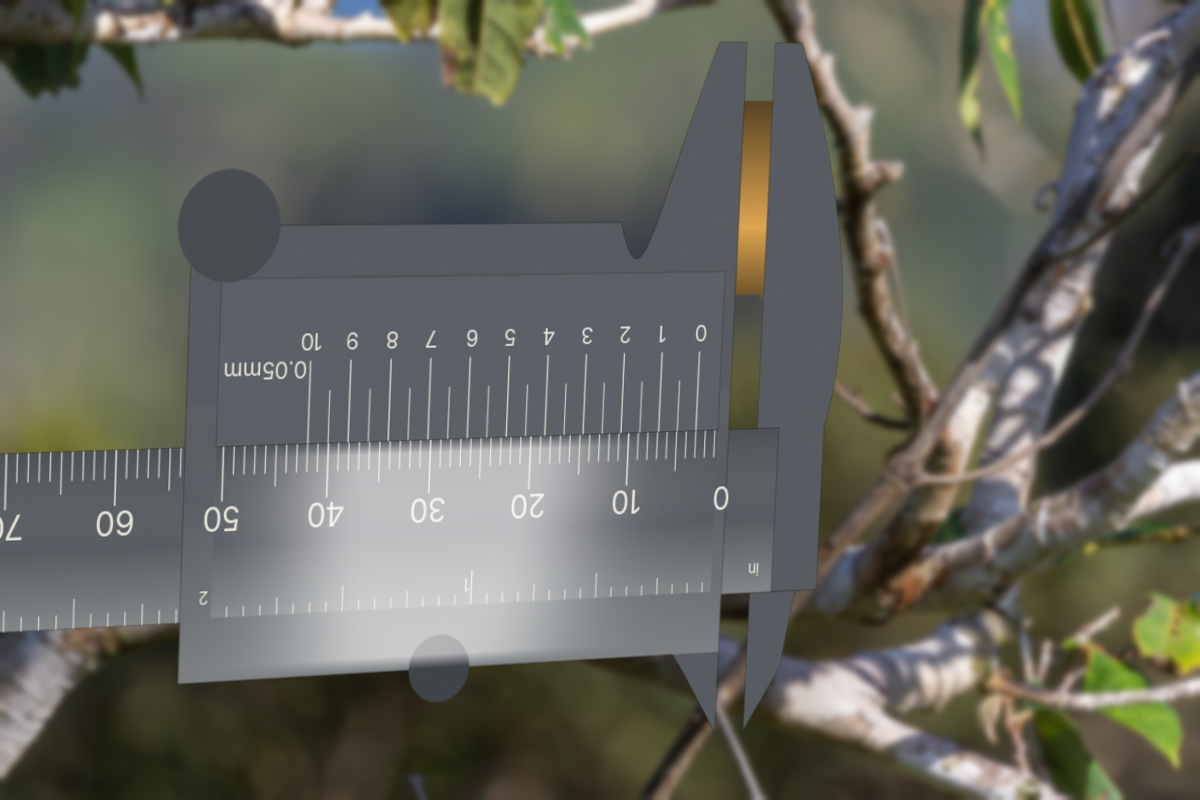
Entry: value=3.0 unit=mm
